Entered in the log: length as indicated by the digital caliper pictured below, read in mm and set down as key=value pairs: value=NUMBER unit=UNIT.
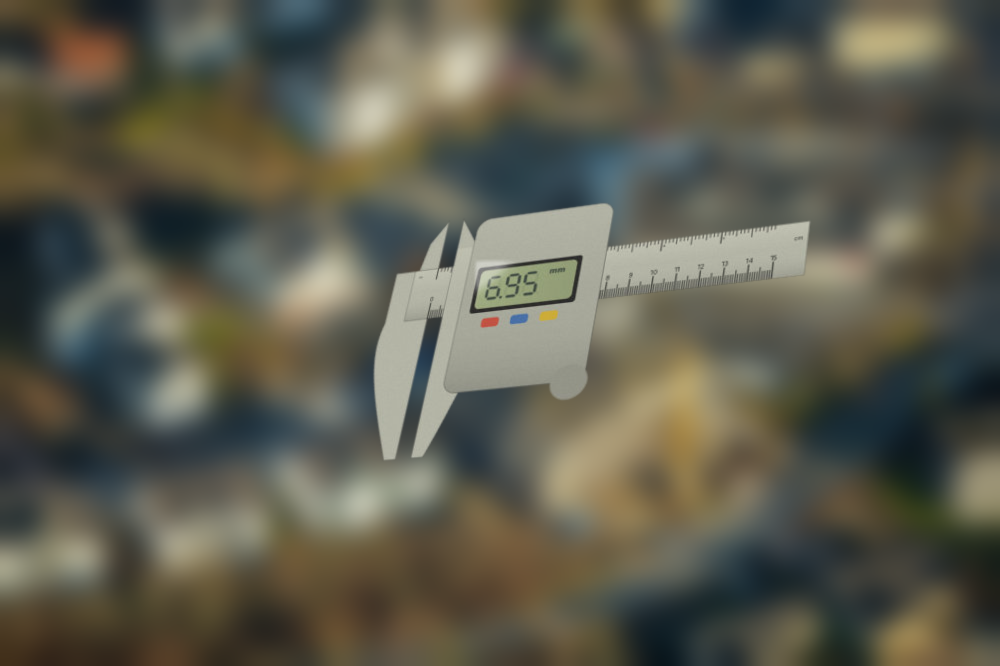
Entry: value=6.95 unit=mm
